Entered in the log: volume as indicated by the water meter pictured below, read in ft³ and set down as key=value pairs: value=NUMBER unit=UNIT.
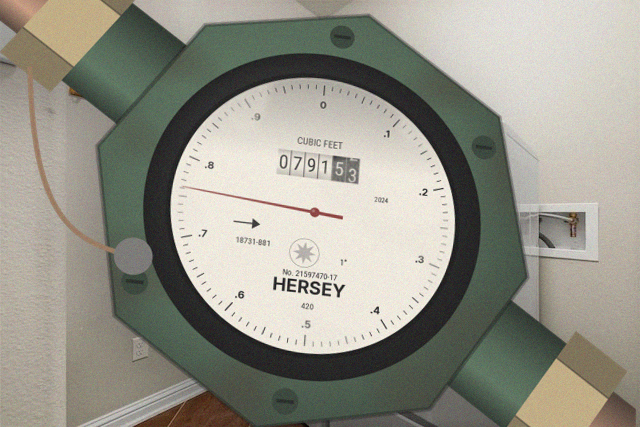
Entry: value=79152.76 unit=ft³
